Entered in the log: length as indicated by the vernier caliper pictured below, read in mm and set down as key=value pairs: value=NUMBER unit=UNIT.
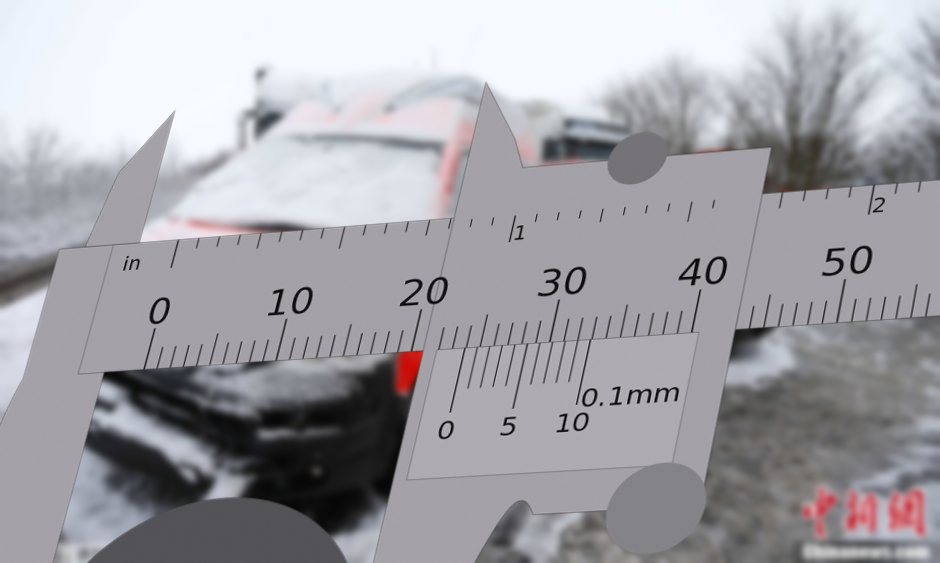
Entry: value=23.9 unit=mm
